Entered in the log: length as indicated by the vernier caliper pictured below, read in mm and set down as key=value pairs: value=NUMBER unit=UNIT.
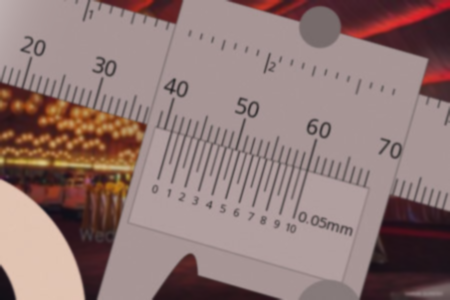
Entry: value=41.0 unit=mm
